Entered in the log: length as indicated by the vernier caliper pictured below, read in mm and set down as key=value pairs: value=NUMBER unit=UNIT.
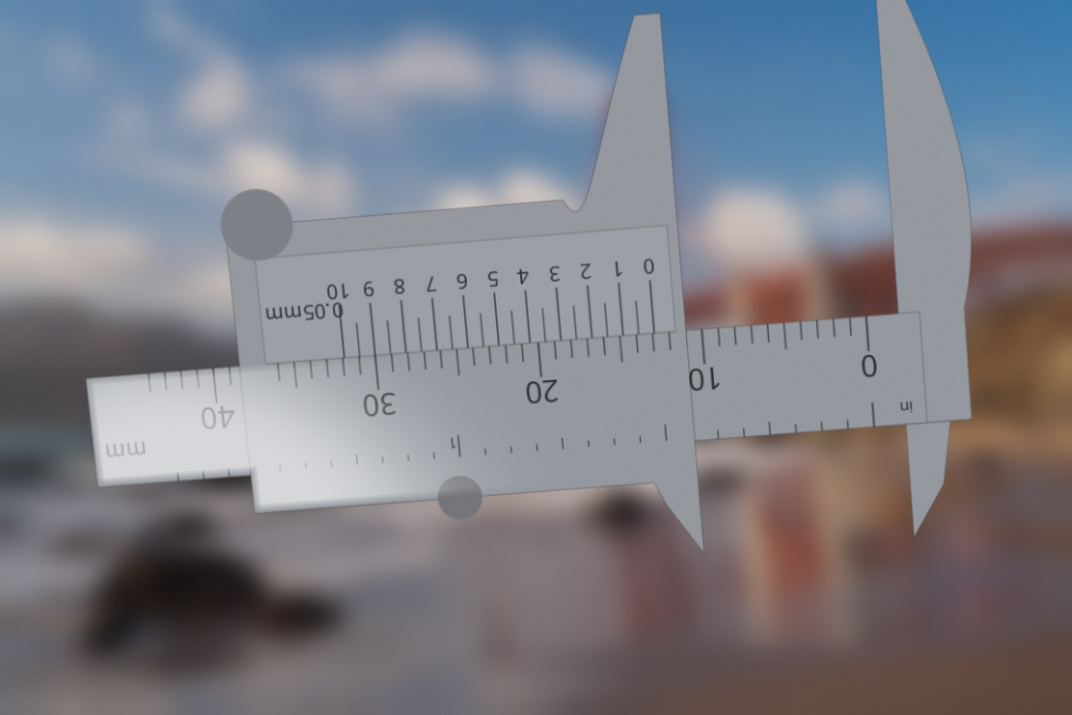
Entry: value=12.9 unit=mm
